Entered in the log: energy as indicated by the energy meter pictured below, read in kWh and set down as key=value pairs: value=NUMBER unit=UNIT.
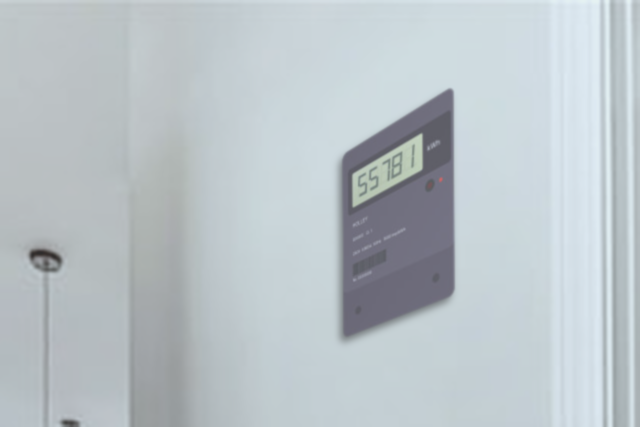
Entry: value=55781 unit=kWh
